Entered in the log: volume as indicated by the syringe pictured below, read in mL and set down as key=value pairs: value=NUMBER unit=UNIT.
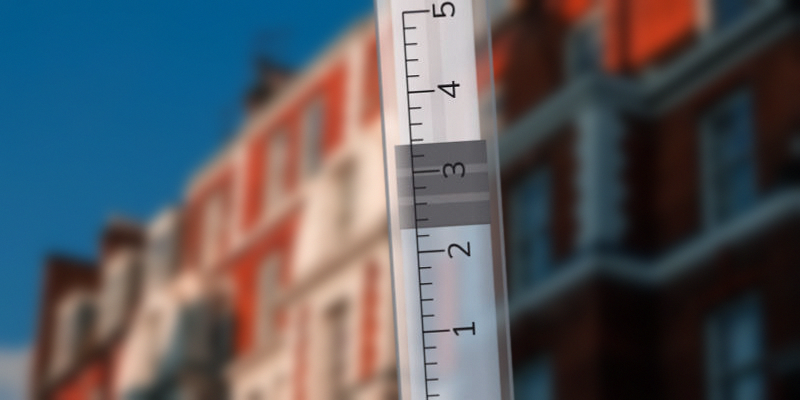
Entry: value=2.3 unit=mL
